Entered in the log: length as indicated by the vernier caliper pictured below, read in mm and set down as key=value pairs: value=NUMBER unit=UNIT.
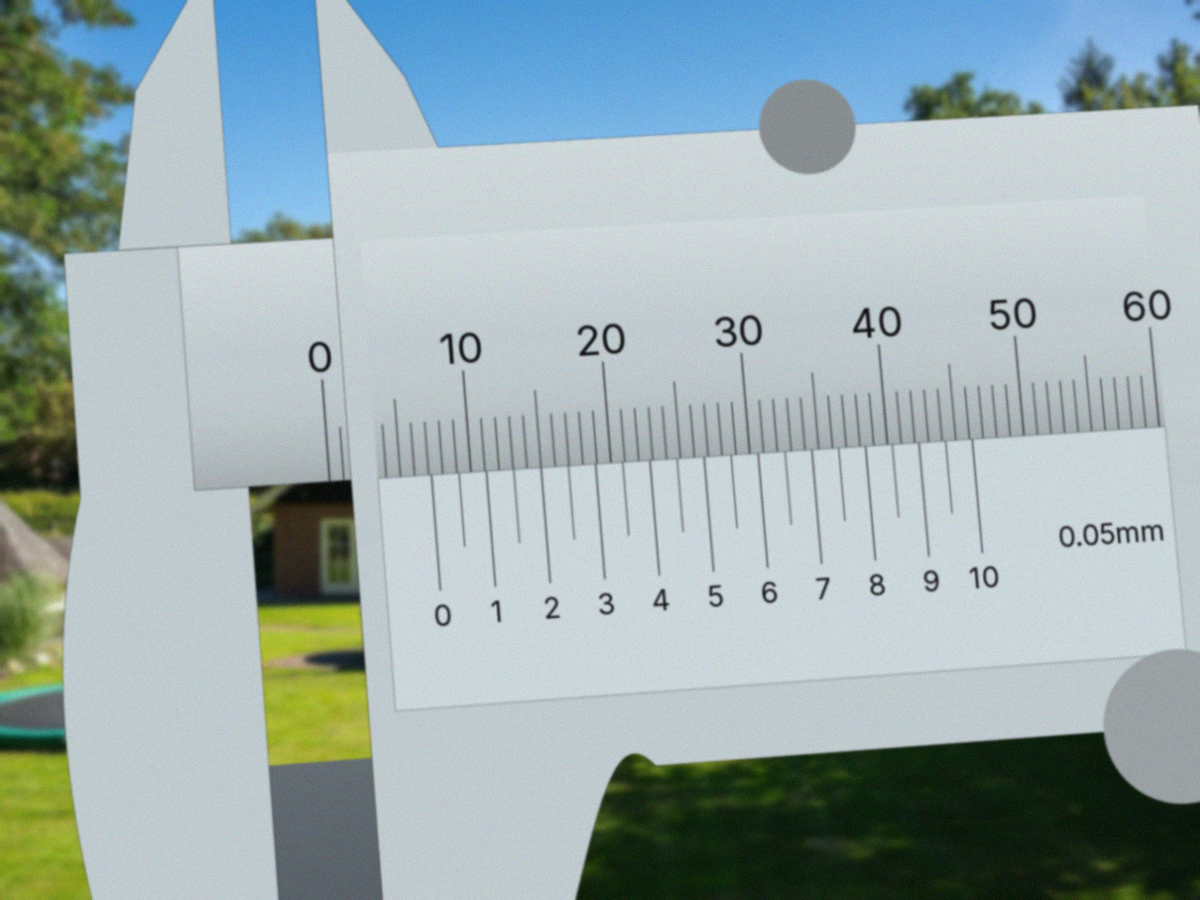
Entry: value=7.2 unit=mm
